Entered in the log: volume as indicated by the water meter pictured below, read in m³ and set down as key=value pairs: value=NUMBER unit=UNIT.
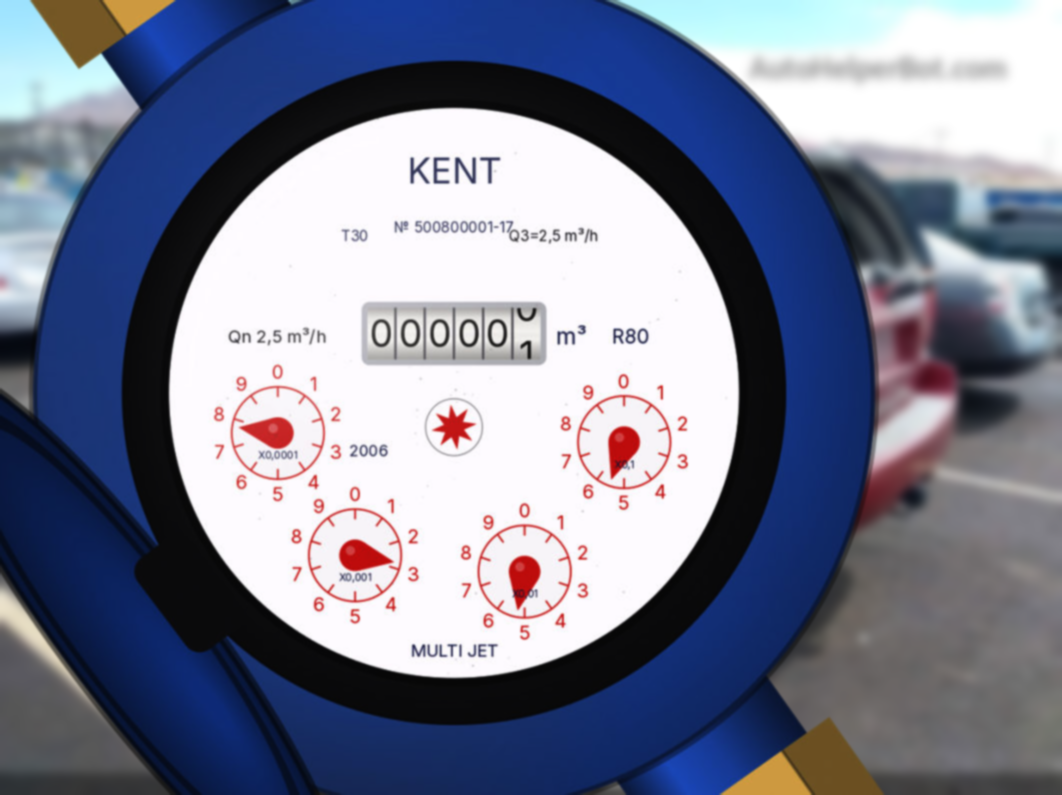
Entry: value=0.5527 unit=m³
